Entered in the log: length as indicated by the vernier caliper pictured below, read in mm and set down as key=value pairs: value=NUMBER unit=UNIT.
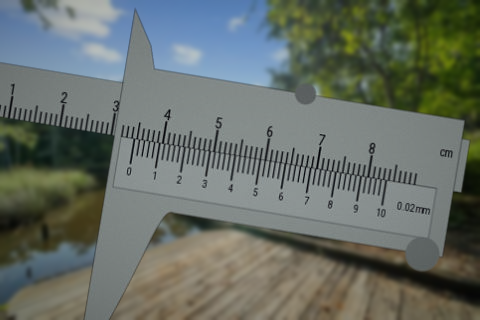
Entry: value=34.5 unit=mm
